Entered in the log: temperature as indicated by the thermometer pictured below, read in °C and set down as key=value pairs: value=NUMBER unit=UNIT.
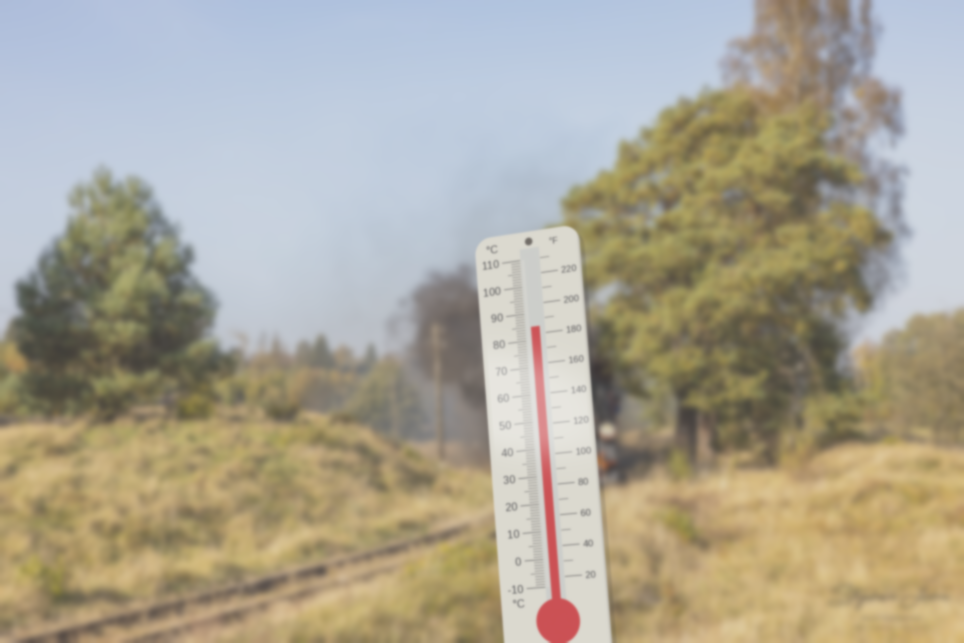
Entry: value=85 unit=°C
